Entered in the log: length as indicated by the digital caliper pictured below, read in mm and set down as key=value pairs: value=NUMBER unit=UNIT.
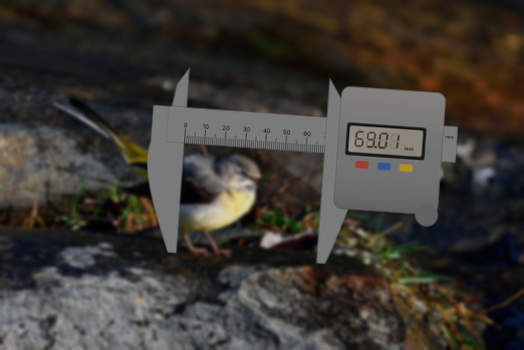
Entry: value=69.01 unit=mm
